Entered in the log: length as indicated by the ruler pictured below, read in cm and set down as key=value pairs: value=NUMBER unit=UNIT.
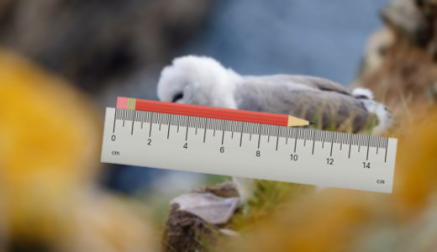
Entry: value=11 unit=cm
